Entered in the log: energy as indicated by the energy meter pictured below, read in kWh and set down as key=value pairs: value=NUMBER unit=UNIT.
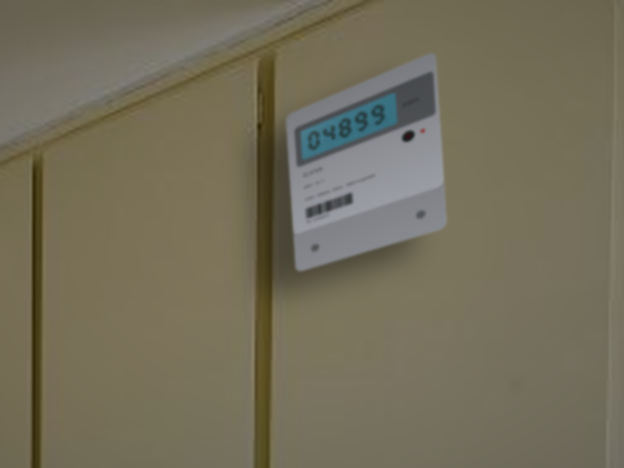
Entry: value=4899 unit=kWh
